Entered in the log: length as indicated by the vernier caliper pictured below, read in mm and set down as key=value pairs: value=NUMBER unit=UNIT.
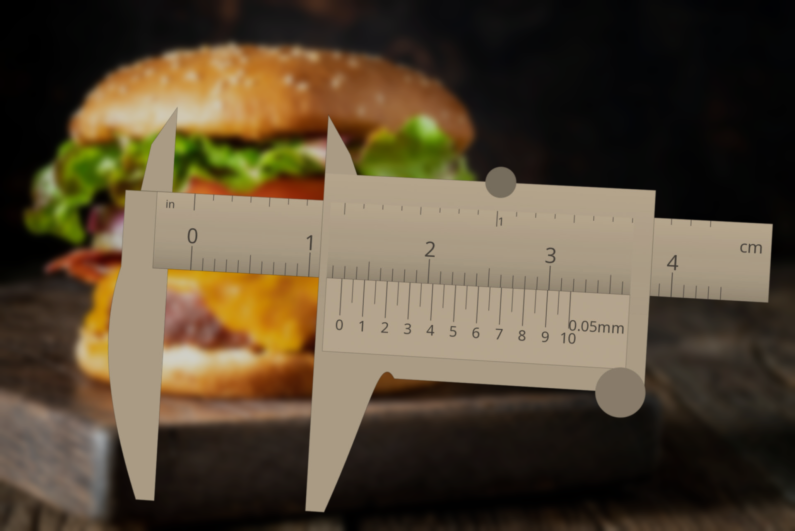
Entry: value=12.8 unit=mm
